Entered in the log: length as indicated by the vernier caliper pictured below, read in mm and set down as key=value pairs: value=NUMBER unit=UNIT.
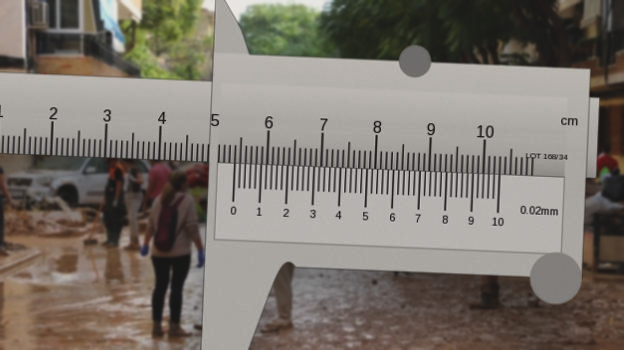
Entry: value=54.0 unit=mm
